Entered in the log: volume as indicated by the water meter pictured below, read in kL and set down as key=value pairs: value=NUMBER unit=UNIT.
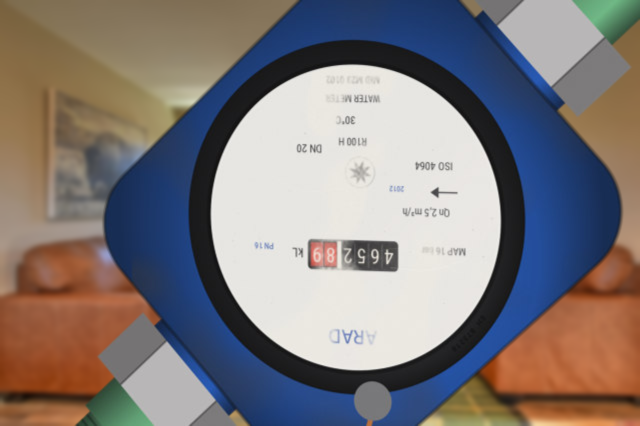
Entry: value=4652.89 unit=kL
